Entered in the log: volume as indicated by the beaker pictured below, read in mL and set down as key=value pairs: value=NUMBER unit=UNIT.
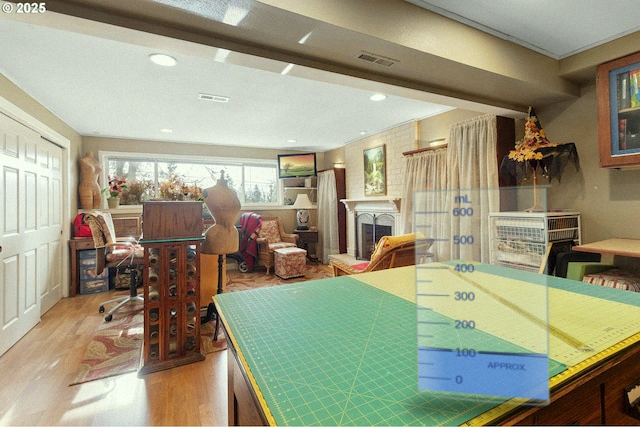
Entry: value=100 unit=mL
